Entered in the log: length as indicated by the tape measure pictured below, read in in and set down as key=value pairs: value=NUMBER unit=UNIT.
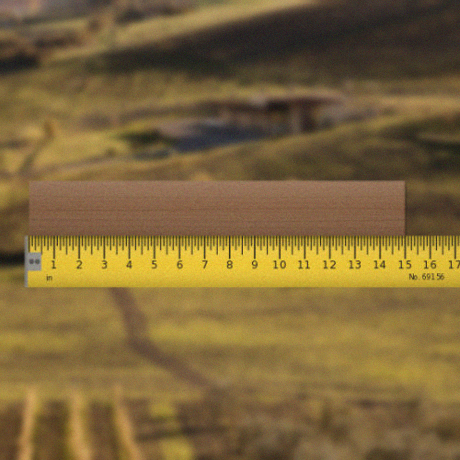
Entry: value=15 unit=in
